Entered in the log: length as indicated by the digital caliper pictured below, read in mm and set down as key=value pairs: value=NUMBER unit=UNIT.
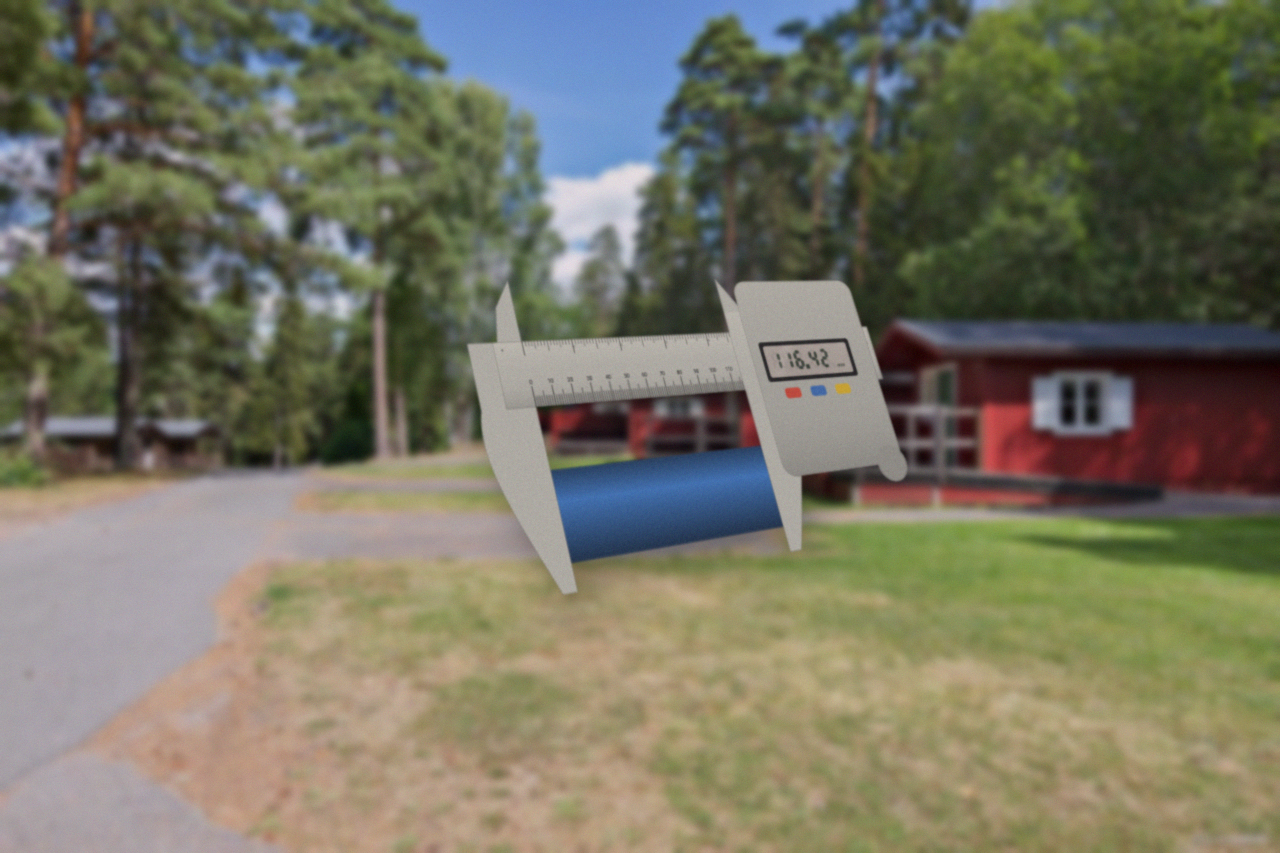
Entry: value=116.42 unit=mm
